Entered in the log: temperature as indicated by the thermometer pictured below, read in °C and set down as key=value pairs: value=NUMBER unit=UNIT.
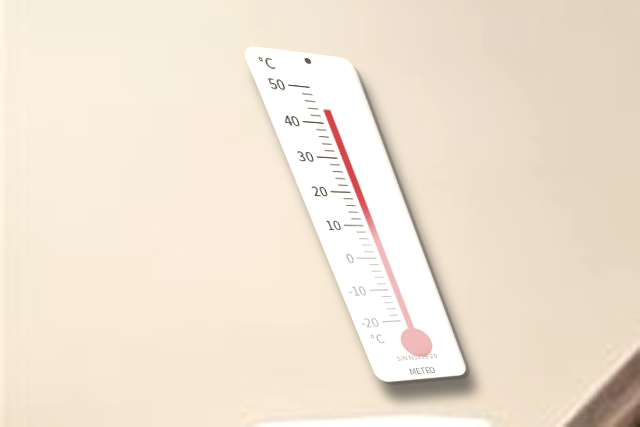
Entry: value=44 unit=°C
